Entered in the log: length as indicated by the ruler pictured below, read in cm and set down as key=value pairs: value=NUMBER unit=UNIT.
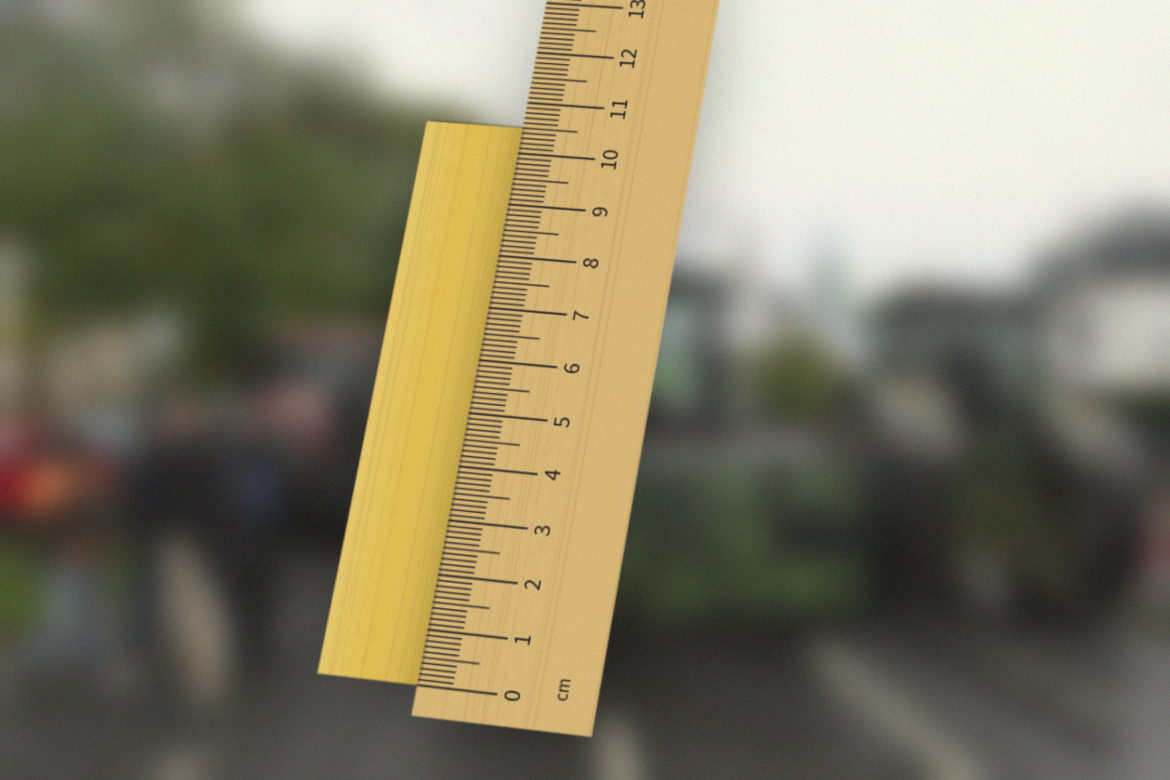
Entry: value=10.5 unit=cm
